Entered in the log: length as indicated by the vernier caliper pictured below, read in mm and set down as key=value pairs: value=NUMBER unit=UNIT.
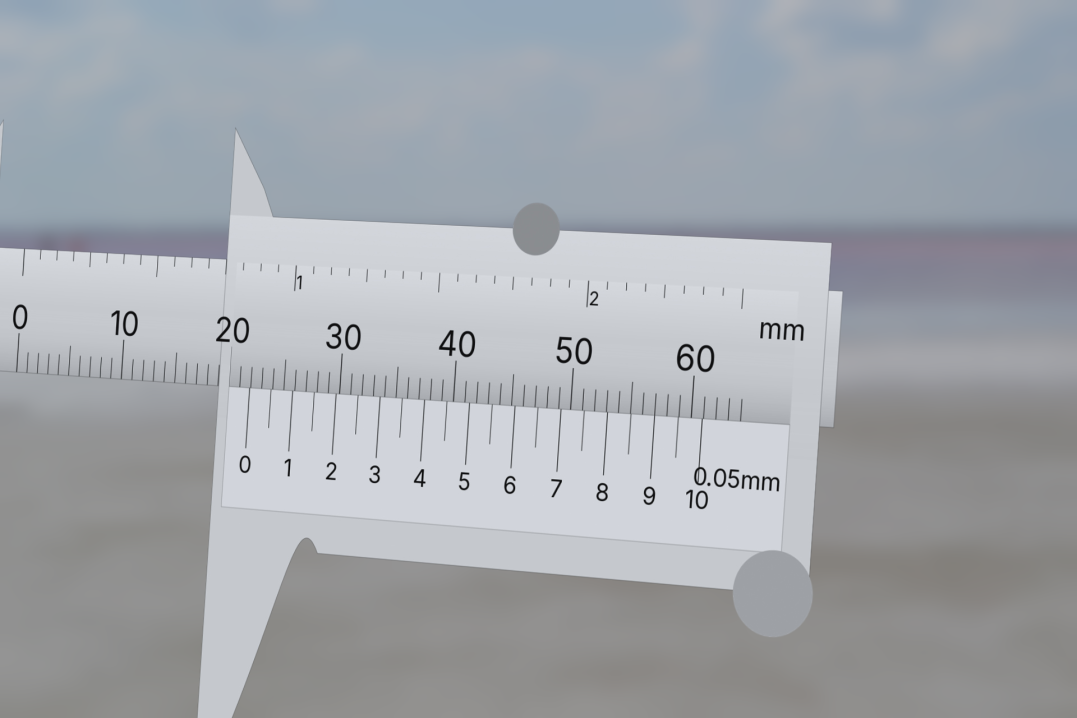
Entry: value=21.9 unit=mm
